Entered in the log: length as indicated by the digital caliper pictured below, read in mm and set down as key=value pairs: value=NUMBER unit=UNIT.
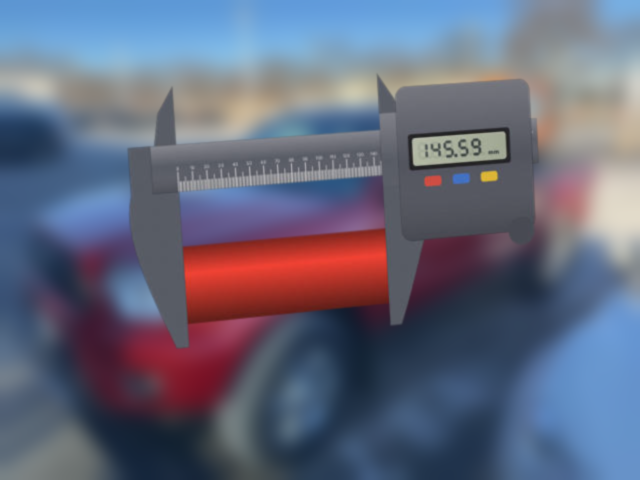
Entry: value=145.59 unit=mm
